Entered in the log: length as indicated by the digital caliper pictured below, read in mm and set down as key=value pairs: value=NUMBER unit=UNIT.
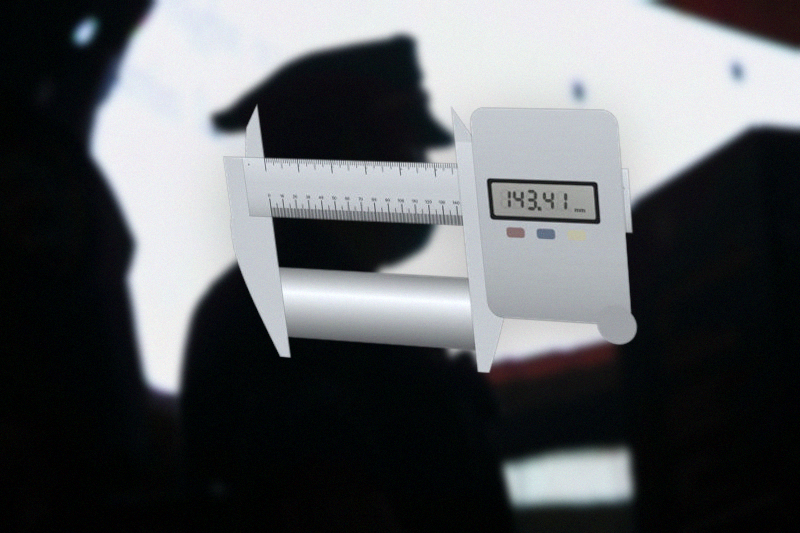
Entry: value=143.41 unit=mm
